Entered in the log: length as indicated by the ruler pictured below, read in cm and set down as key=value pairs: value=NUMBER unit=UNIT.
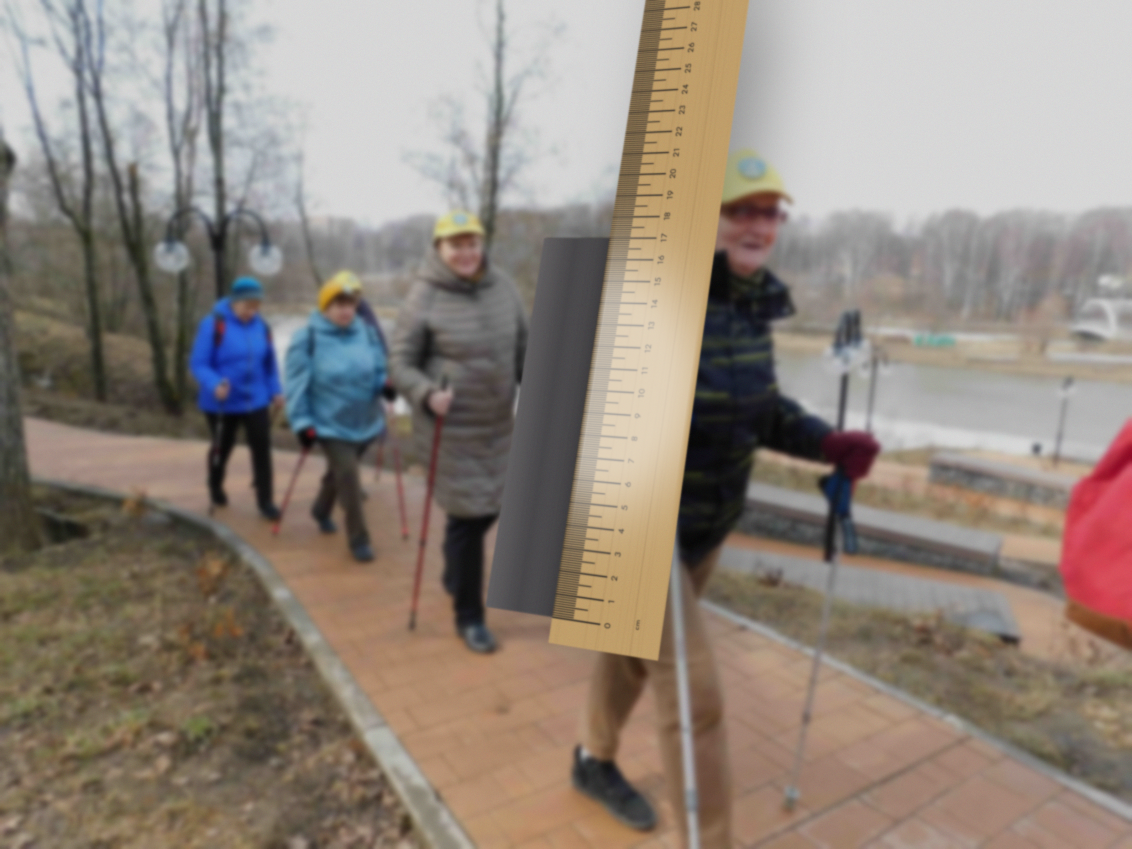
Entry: value=17 unit=cm
